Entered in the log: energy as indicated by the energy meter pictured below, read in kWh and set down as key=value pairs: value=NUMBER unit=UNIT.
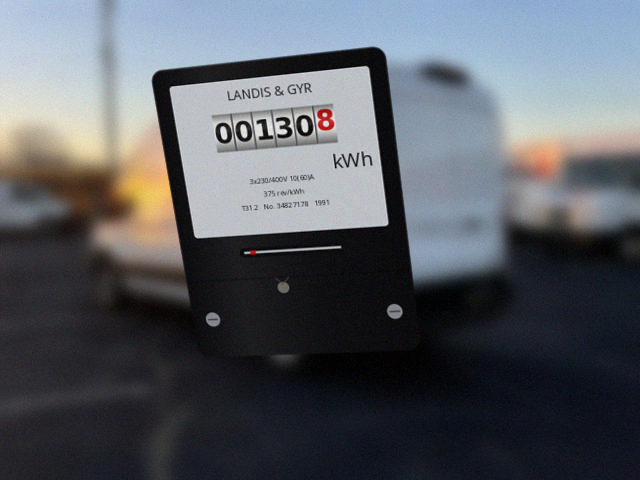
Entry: value=130.8 unit=kWh
